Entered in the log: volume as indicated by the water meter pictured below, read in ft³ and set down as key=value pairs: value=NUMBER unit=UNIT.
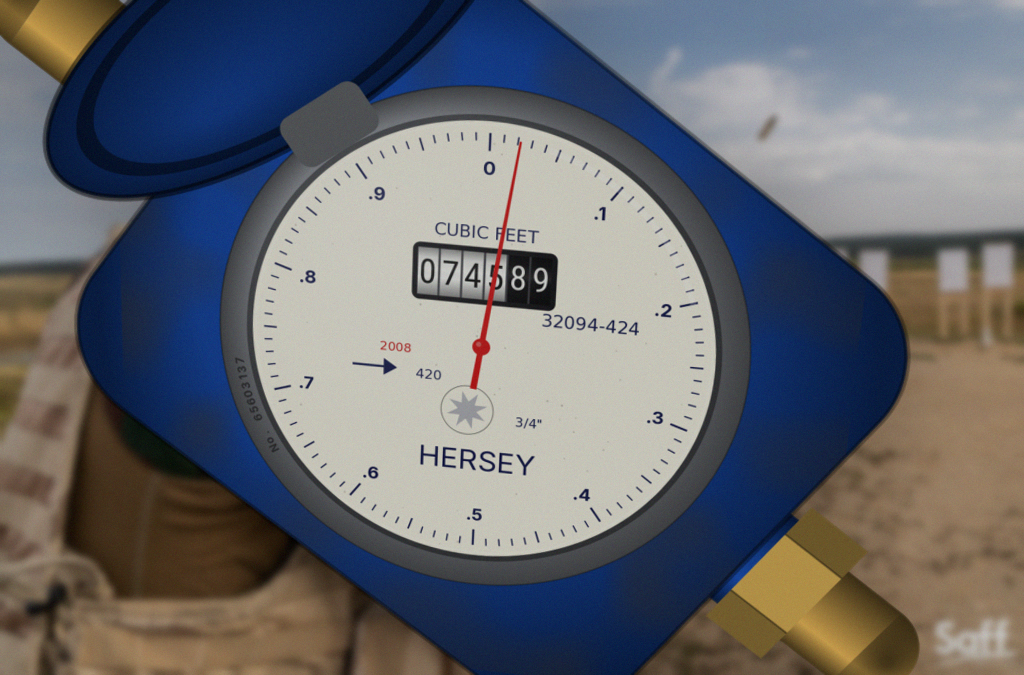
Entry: value=74589.02 unit=ft³
